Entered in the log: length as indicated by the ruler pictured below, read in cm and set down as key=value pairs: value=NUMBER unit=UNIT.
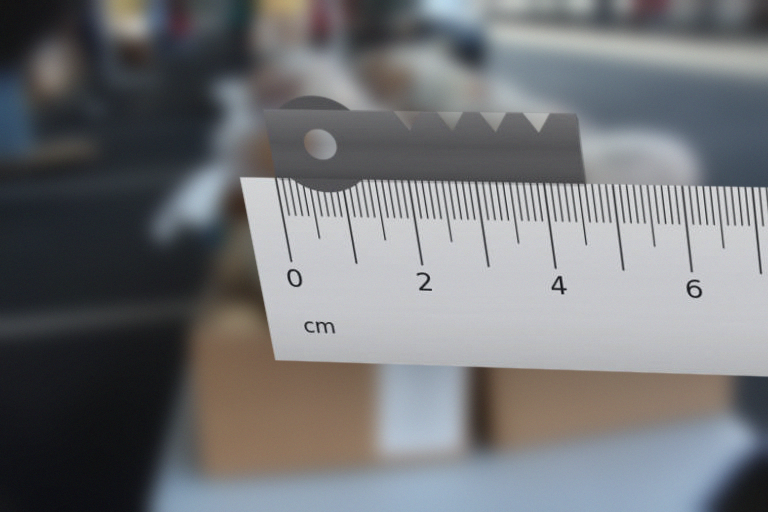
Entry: value=4.6 unit=cm
